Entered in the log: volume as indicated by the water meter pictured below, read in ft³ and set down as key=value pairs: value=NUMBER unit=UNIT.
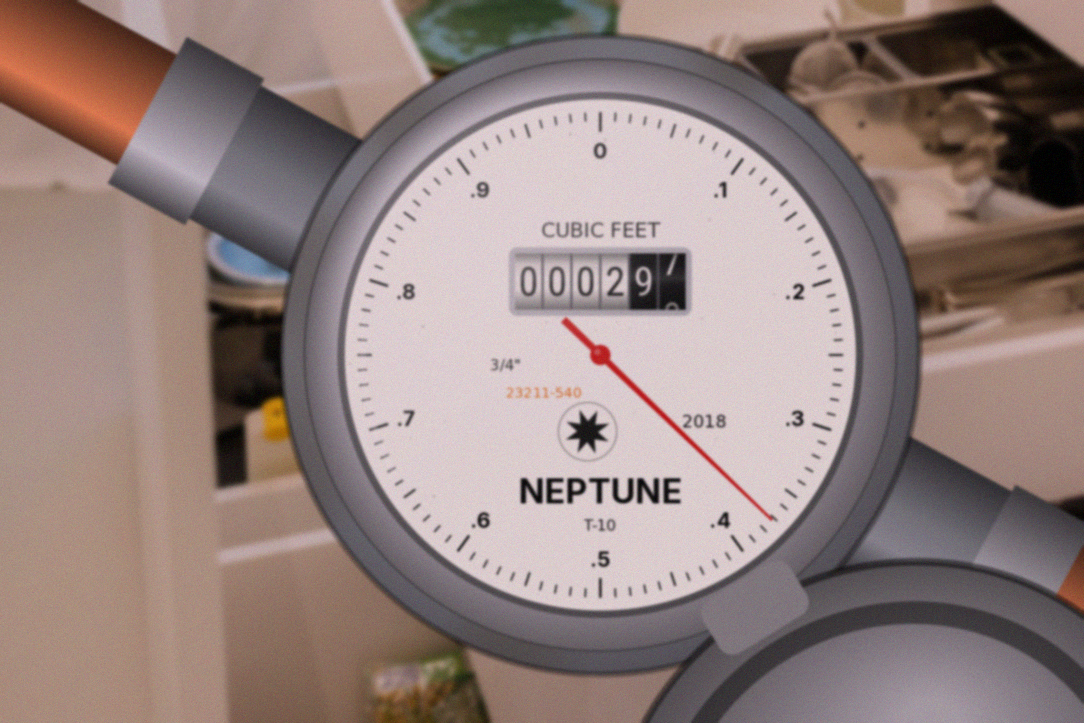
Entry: value=297.37 unit=ft³
